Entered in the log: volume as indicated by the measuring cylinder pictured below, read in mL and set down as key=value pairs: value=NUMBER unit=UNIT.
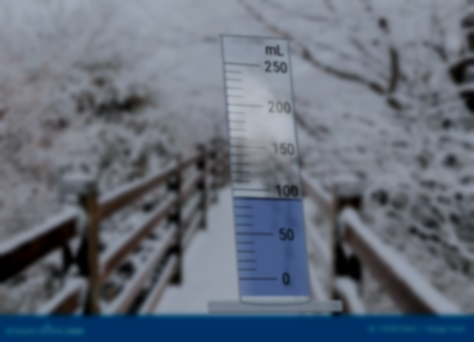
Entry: value=90 unit=mL
